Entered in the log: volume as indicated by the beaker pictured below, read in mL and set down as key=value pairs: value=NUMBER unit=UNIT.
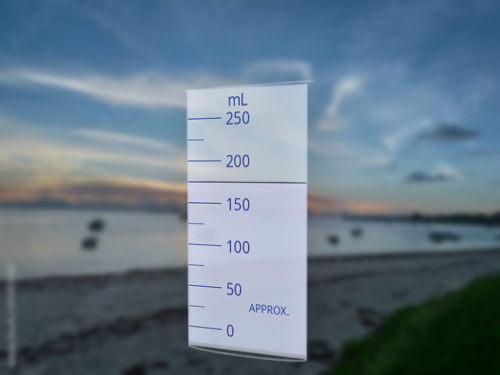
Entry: value=175 unit=mL
